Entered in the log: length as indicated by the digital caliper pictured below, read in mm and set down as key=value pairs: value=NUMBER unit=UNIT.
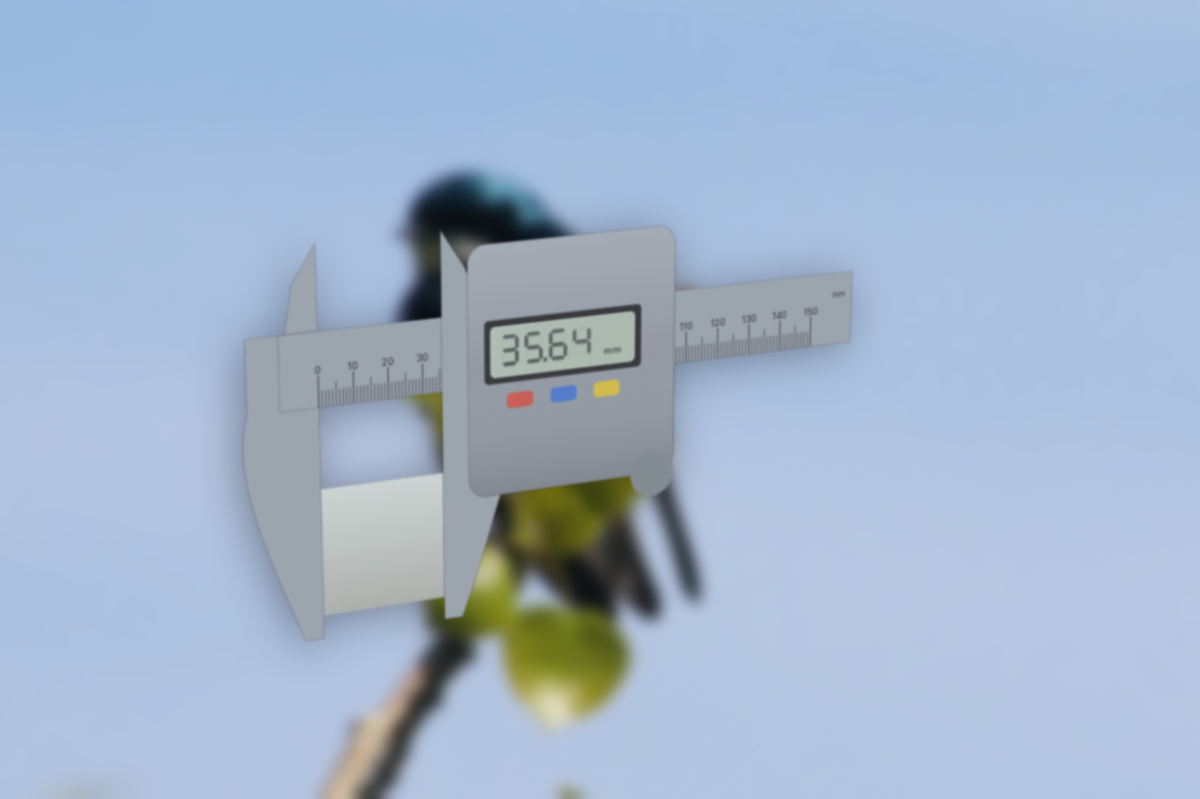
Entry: value=35.64 unit=mm
